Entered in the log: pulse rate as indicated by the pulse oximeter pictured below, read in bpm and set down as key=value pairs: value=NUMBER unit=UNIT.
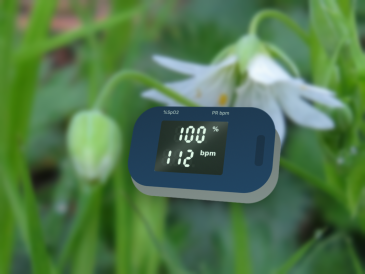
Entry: value=112 unit=bpm
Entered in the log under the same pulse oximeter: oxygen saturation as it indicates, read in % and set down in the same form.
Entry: value=100 unit=%
